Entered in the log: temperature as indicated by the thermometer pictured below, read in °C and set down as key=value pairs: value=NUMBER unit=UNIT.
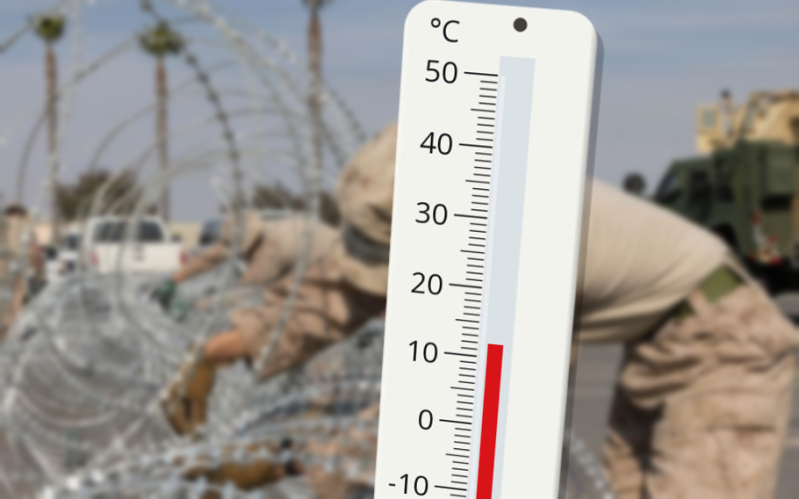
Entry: value=12 unit=°C
